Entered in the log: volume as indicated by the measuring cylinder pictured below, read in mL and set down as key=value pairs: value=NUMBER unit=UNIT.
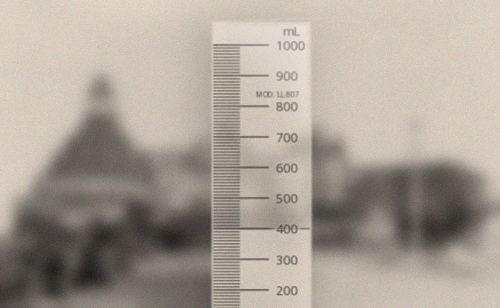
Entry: value=400 unit=mL
